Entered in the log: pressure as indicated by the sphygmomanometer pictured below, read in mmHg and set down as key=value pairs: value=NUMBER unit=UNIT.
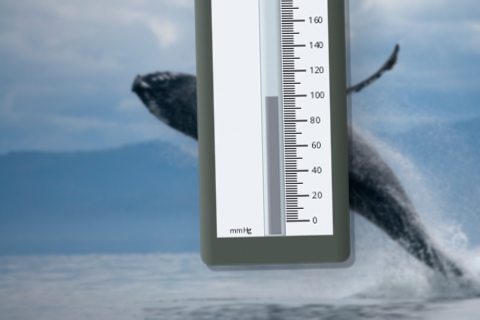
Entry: value=100 unit=mmHg
